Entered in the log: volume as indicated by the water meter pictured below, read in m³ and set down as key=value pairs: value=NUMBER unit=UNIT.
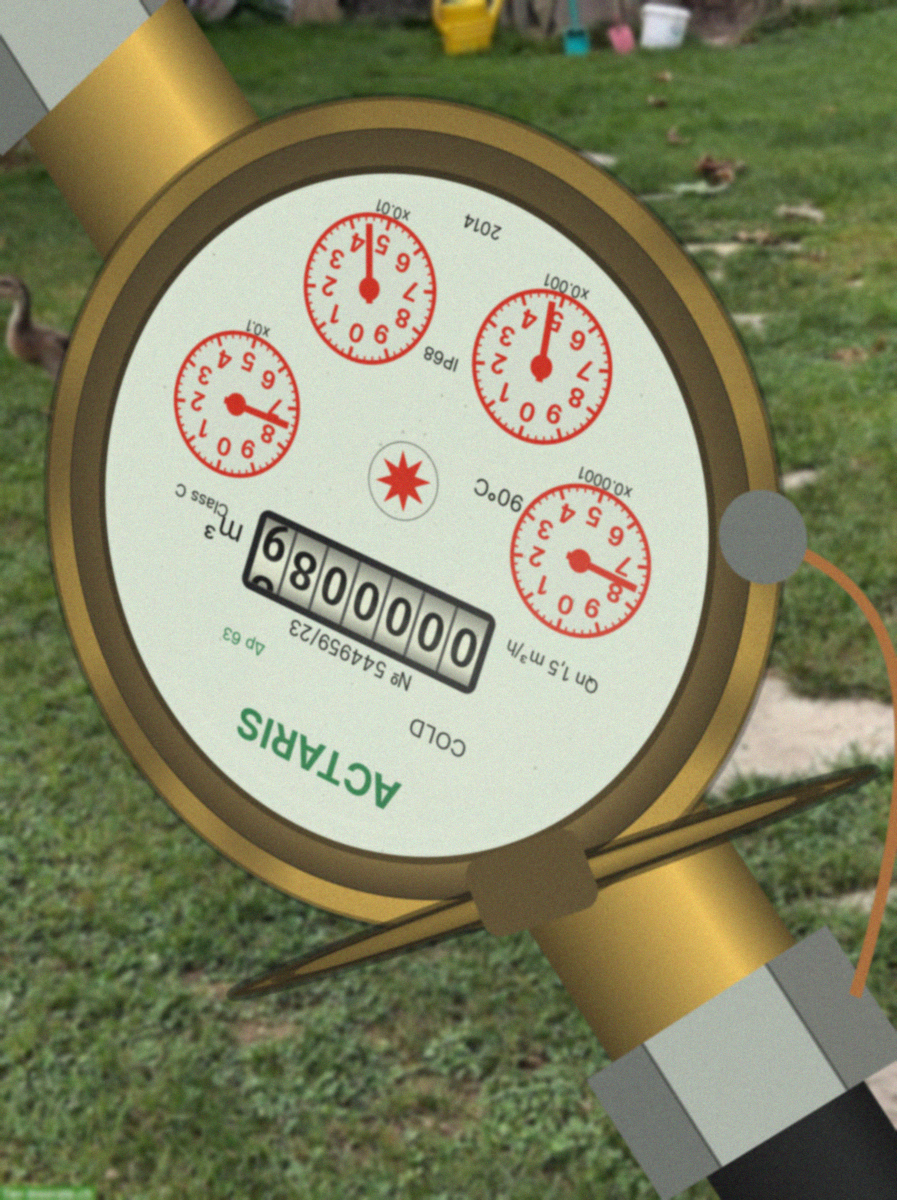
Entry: value=88.7447 unit=m³
